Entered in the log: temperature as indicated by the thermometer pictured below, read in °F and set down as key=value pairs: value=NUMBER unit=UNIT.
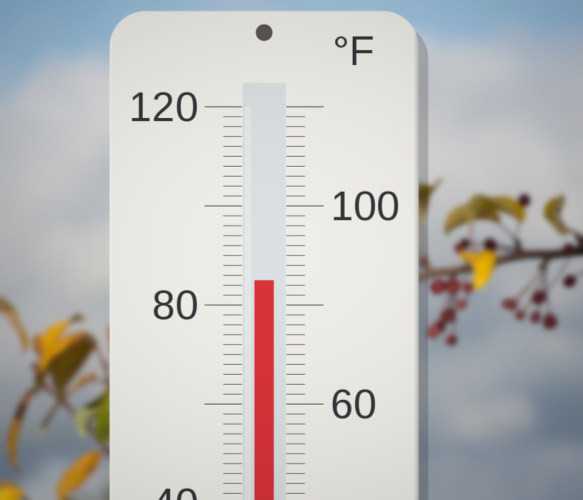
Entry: value=85 unit=°F
